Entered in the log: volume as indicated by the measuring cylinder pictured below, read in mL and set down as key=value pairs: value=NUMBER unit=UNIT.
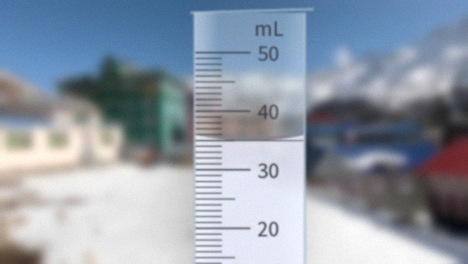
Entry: value=35 unit=mL
